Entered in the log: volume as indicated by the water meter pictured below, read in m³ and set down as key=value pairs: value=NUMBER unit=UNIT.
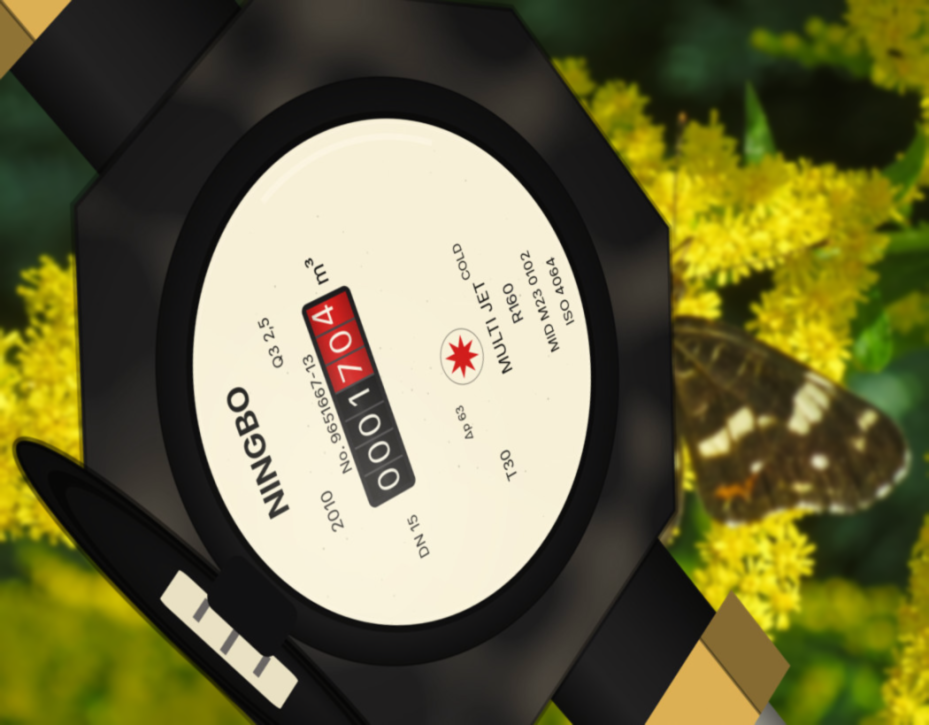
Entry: value=1.704 unit=m³
